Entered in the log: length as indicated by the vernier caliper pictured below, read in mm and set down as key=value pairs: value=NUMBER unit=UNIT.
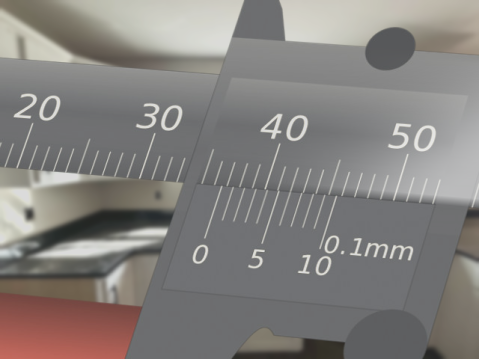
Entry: value=36.6 unit=mm
